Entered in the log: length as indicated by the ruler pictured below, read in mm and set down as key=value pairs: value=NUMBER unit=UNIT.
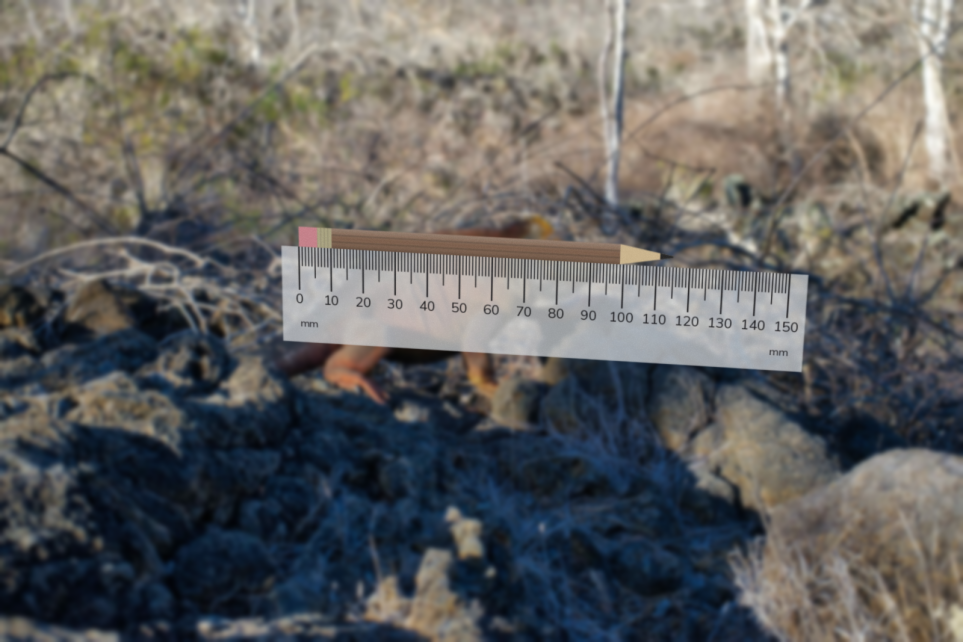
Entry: value=115 unit=mm
